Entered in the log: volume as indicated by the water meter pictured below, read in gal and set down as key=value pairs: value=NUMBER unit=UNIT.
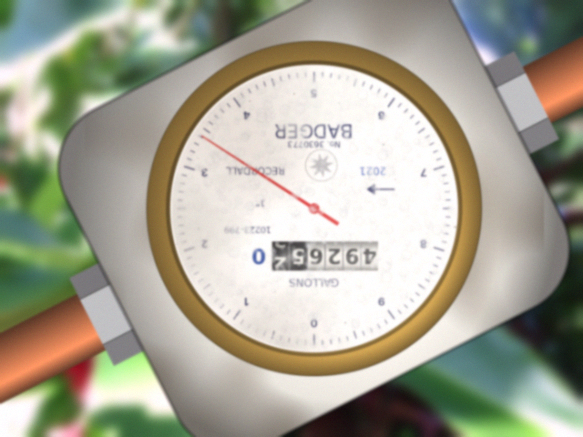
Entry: value=4926523.4 unit=gal
